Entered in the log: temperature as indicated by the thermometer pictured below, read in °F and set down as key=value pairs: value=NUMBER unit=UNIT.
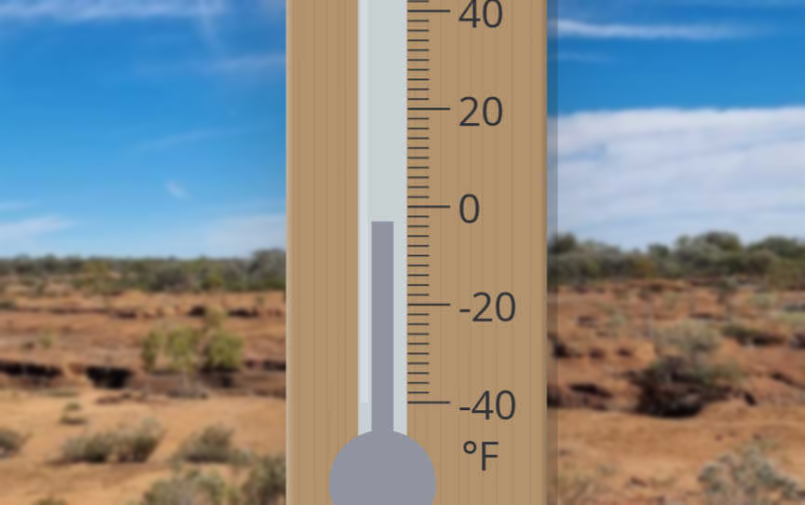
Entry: value=-3 unit=°F
